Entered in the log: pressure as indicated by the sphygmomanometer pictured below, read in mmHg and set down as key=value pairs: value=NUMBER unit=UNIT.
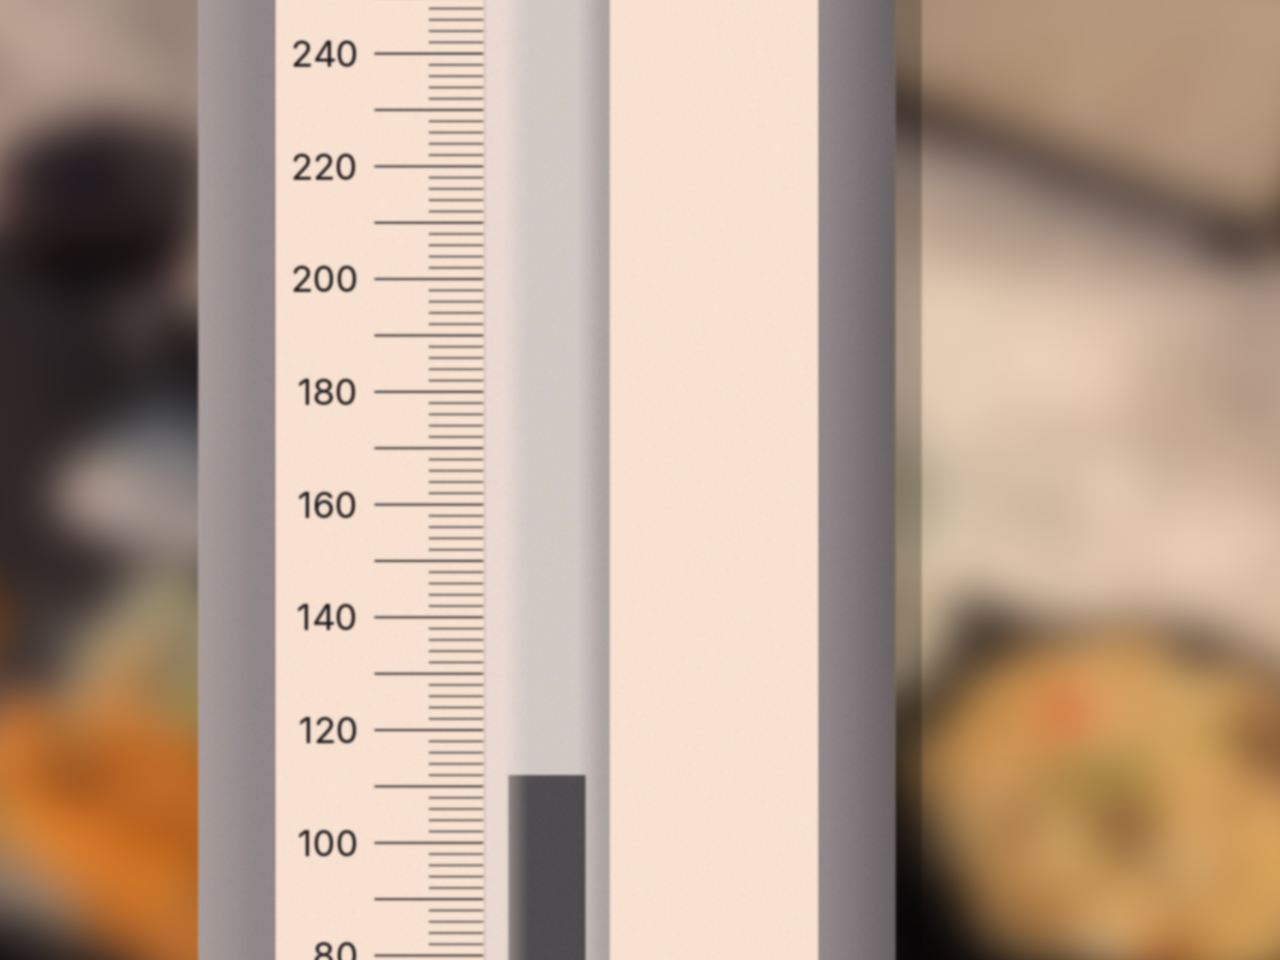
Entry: value=112 unit=mmHg
